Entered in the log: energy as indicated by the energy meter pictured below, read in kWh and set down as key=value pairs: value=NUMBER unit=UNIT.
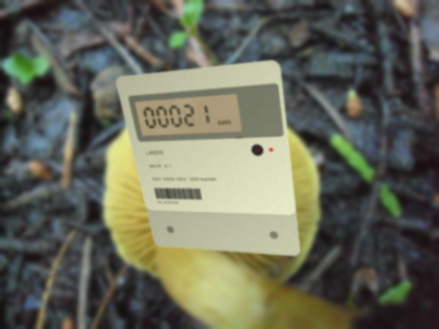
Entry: value=21 unit=kWh
